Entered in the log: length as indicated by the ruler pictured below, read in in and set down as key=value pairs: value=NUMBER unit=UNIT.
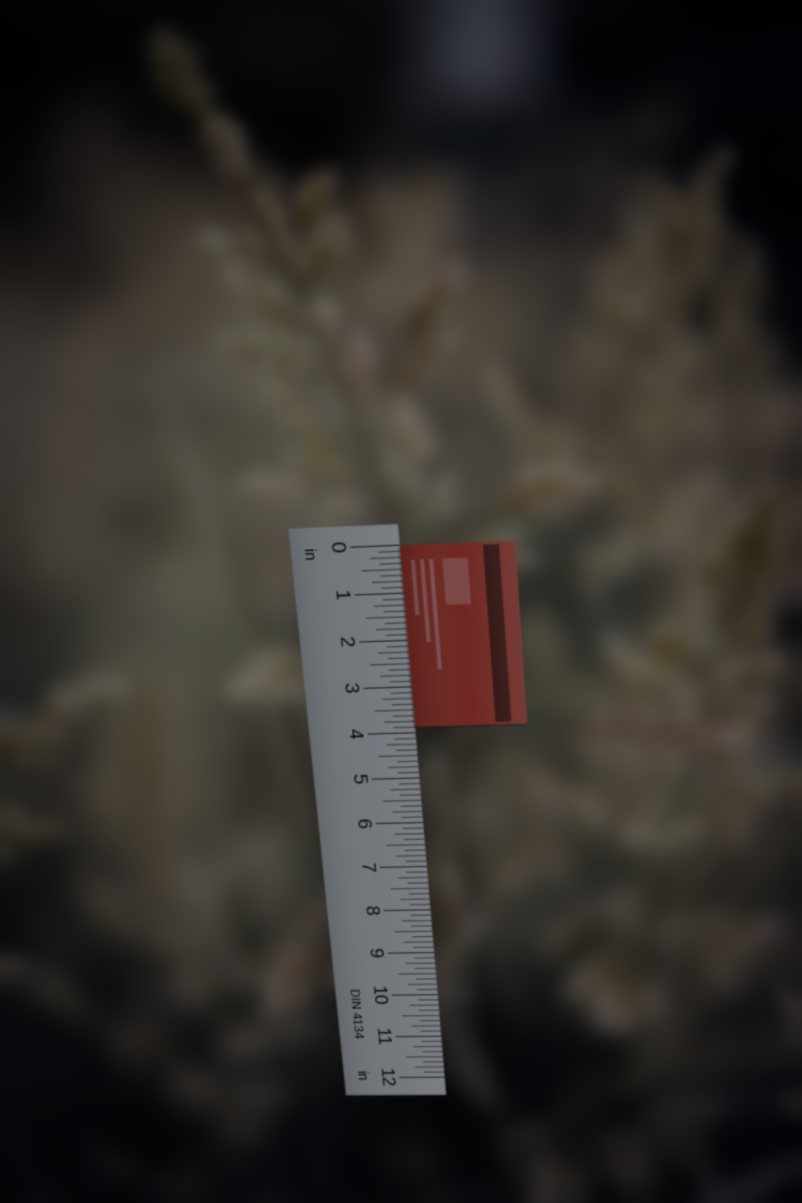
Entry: value=3.875 unit=in
